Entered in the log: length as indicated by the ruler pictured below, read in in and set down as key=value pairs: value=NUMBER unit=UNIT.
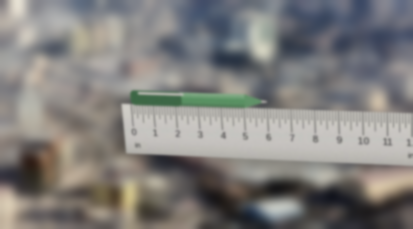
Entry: value=6 unit=in
